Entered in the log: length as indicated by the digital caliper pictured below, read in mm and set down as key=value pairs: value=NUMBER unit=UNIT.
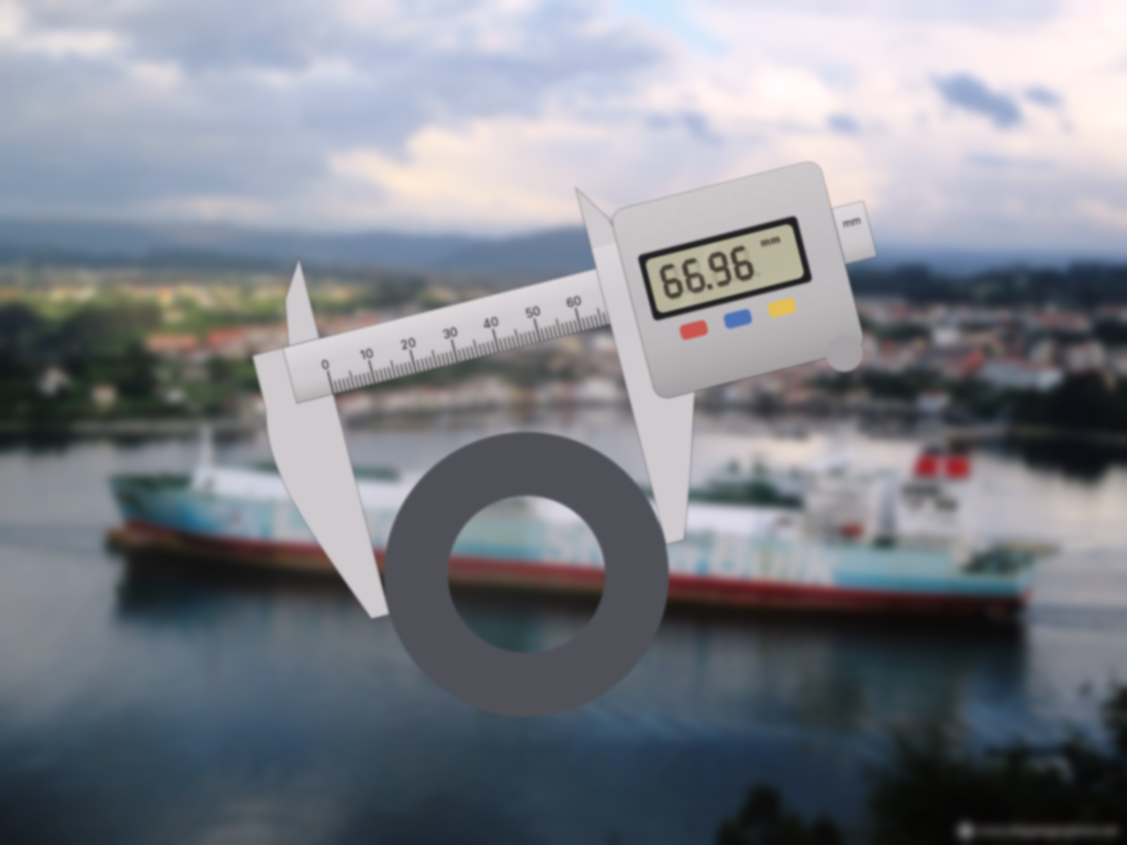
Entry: value=66.96 unit=mm
